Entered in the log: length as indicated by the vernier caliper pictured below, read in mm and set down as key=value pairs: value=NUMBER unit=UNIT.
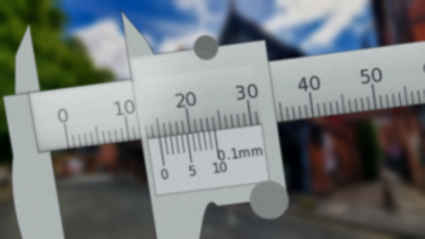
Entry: value=15.0 unit=mm
